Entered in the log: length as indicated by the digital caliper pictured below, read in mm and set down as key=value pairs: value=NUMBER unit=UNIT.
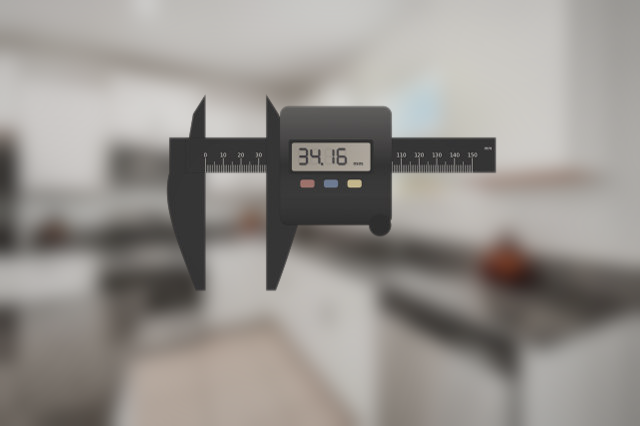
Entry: value=34.16 unit=mm
